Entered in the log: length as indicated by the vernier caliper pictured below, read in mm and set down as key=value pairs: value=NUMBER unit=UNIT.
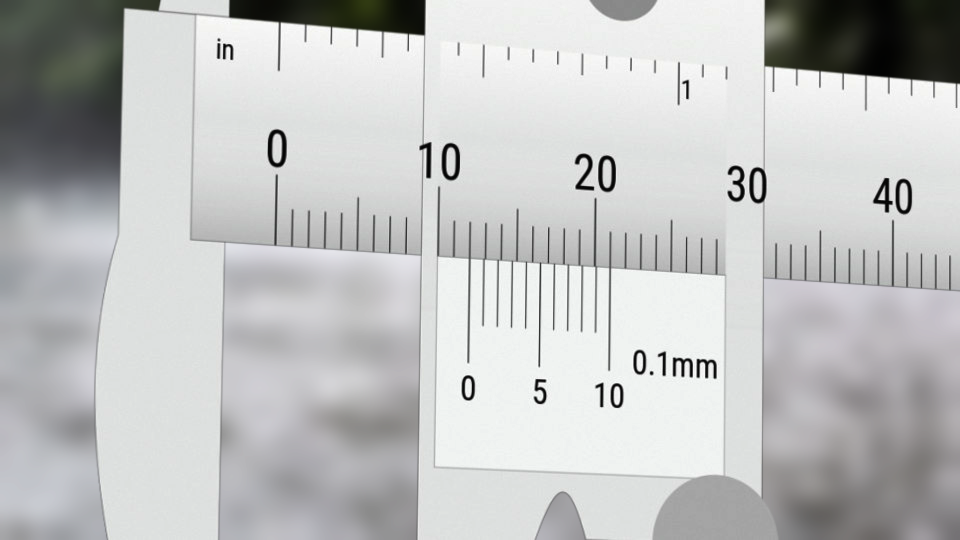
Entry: value=12.0 unit=mm
